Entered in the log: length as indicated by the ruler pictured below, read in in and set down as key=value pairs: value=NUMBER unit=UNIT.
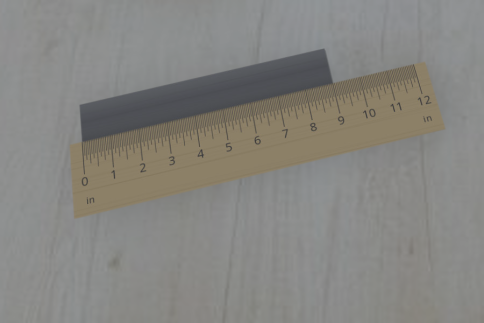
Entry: value=9 unit=in
